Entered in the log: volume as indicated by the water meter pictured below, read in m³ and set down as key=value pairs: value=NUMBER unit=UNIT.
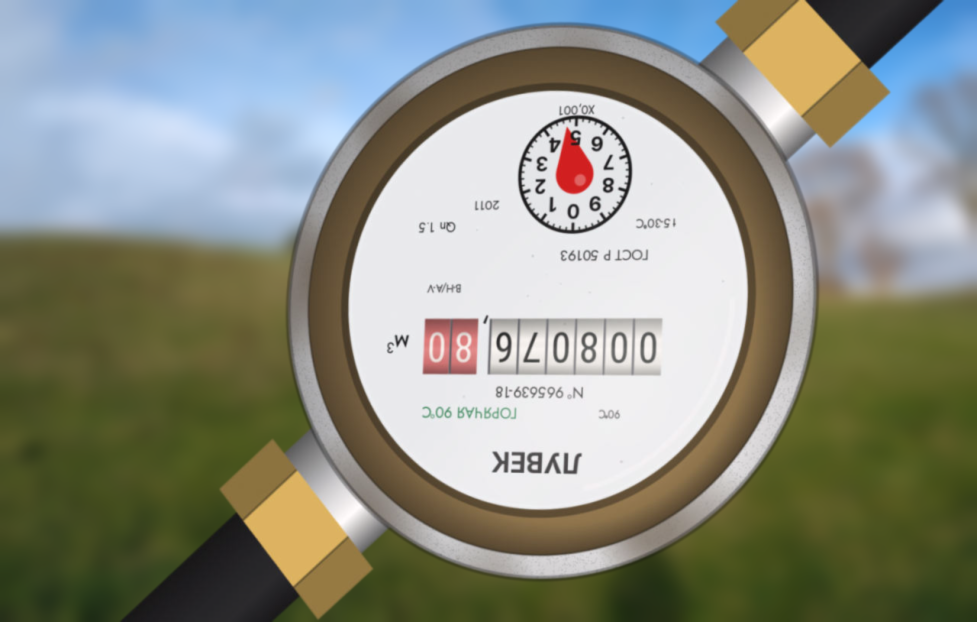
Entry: value=8076.804 unit=m³
